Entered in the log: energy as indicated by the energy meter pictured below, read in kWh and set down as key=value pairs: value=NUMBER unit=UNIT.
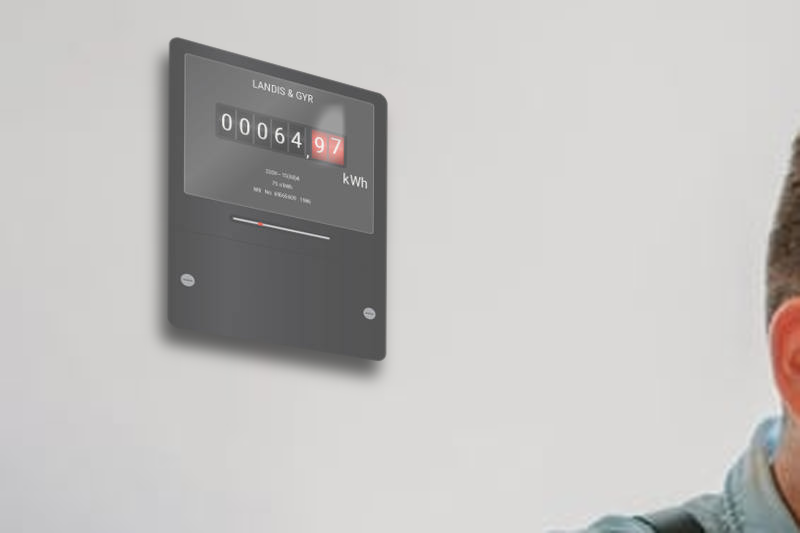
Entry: value=64.97 unit=kWh
